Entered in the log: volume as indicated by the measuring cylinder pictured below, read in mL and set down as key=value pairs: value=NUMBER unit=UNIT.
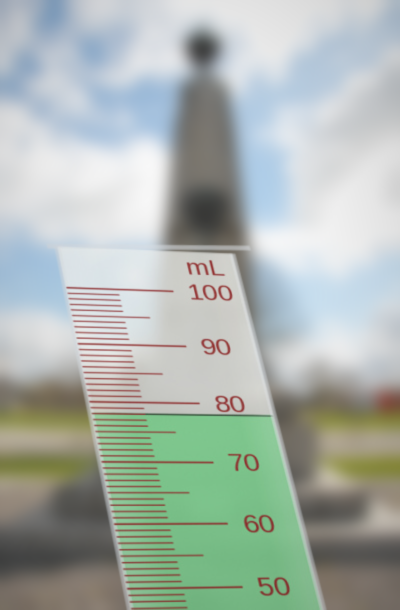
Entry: value=78 unit=mL
